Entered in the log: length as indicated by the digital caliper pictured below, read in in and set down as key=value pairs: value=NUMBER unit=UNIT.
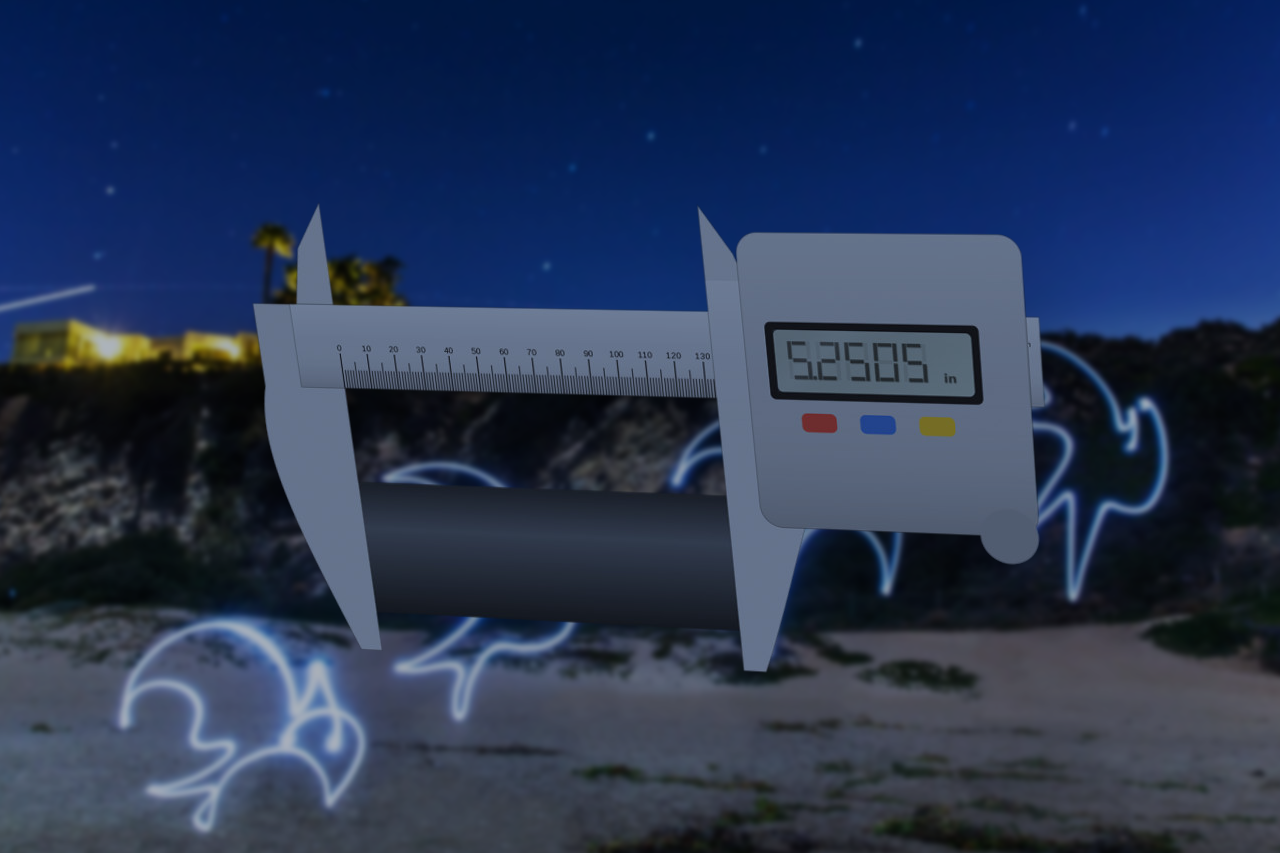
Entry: value=5.2505 unit=in
